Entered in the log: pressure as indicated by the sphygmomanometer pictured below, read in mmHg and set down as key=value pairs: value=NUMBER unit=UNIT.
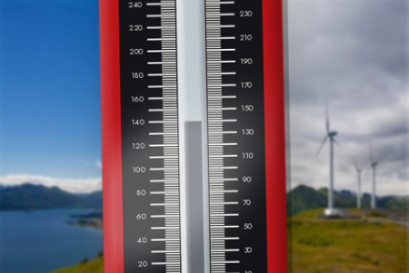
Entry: value=140 unit=mmHg
